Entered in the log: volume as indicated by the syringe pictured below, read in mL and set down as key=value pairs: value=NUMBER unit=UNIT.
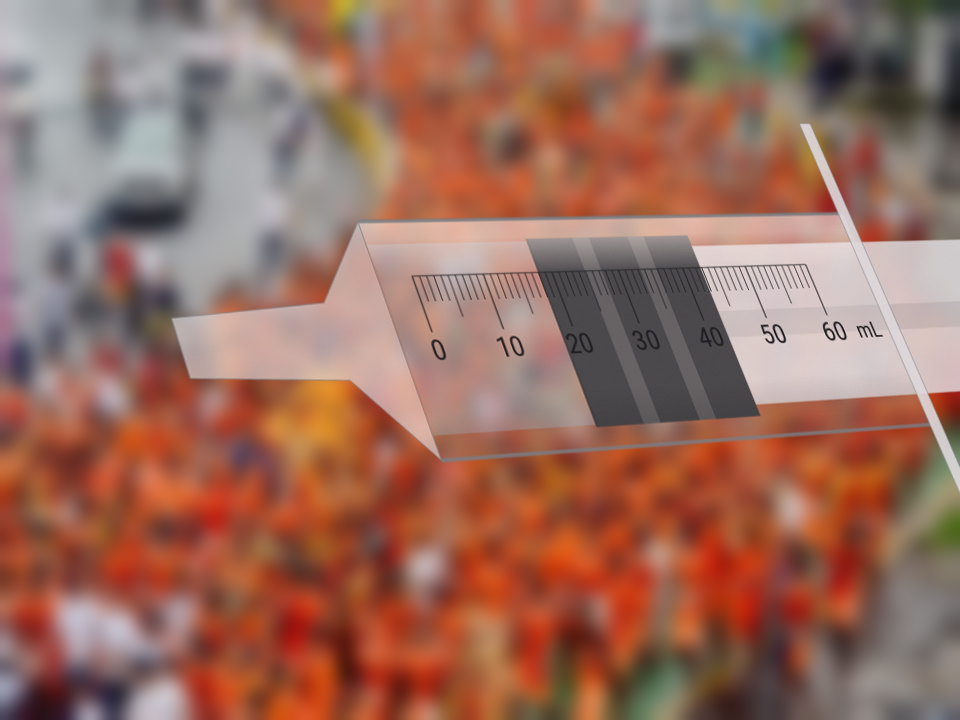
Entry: value=18 unit=mL
